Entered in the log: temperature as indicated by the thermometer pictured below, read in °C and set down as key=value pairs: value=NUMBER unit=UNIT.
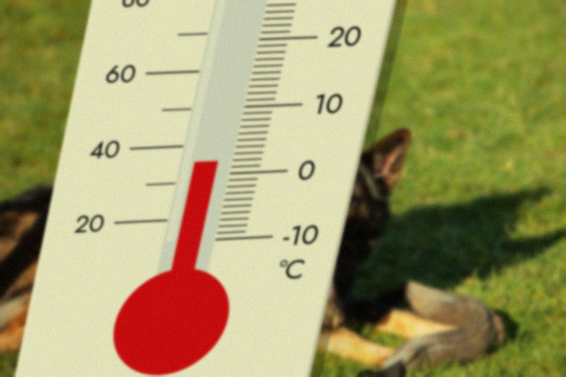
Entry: value=2 unit=°C
